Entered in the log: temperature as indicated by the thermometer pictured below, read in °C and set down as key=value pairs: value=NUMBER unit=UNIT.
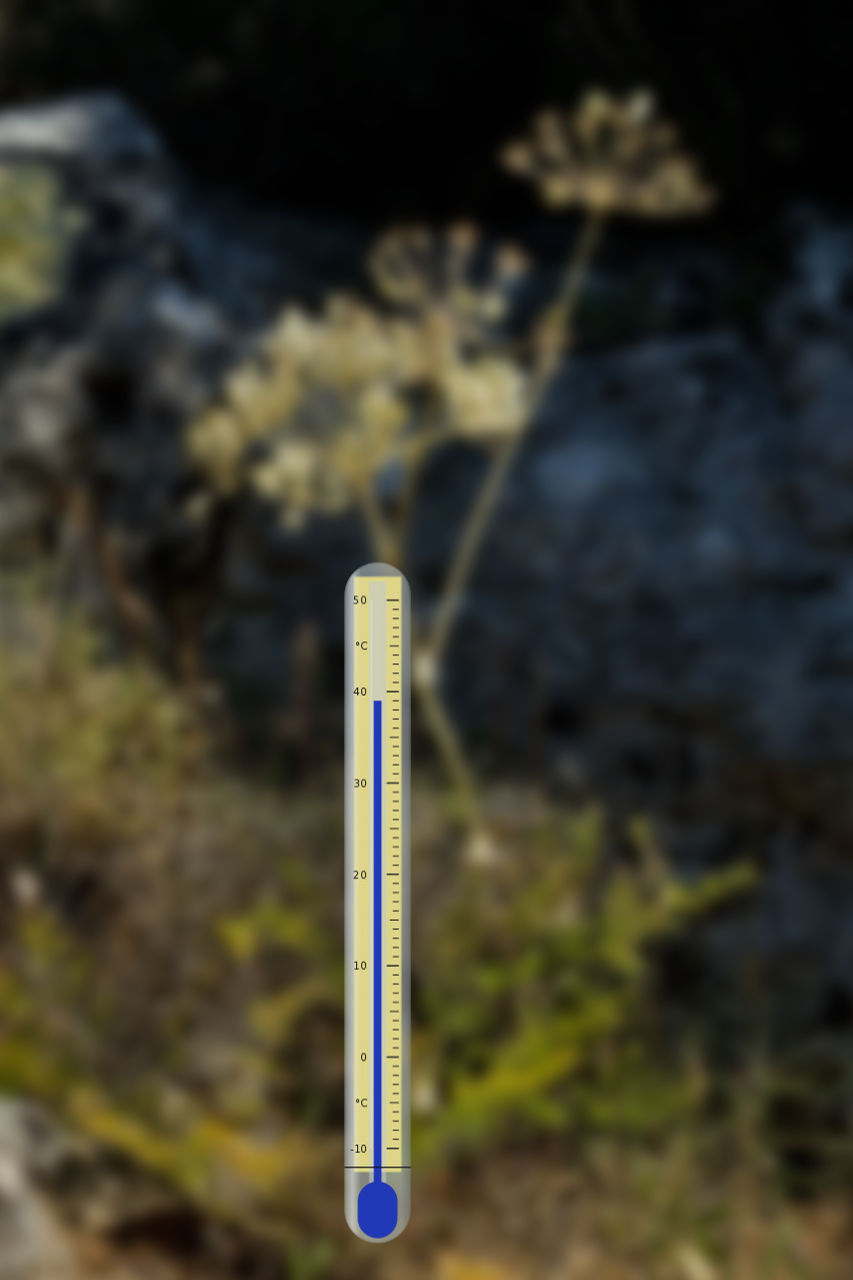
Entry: value=39 unit=°C
